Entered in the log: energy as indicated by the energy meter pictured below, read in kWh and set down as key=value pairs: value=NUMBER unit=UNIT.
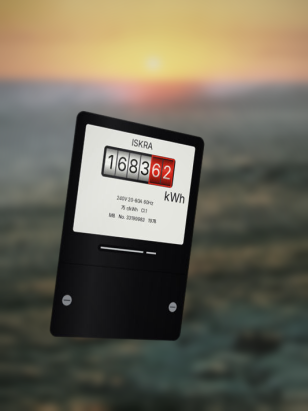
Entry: value=1683.62 unit=kWh
